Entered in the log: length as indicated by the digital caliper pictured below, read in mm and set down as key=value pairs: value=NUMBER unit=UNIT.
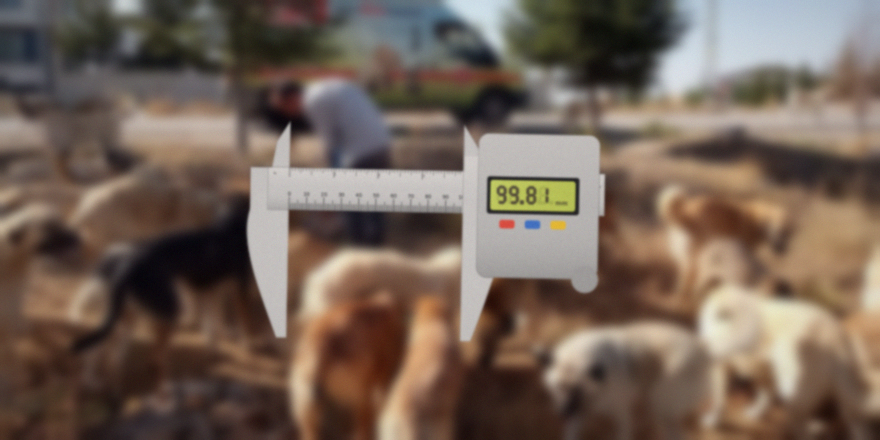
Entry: value=99.81 unit=mm
